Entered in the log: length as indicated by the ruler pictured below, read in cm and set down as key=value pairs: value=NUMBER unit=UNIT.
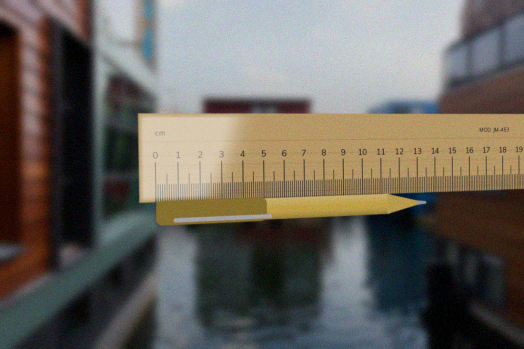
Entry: value=13.5 unit=cm
